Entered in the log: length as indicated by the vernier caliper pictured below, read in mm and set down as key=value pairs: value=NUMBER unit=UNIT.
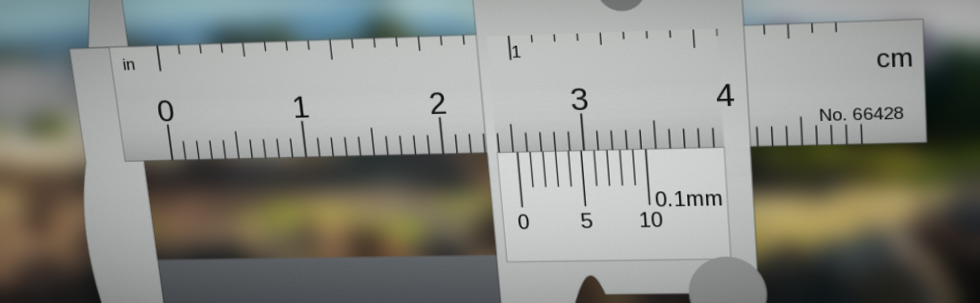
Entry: value=25.3 unit=mm
